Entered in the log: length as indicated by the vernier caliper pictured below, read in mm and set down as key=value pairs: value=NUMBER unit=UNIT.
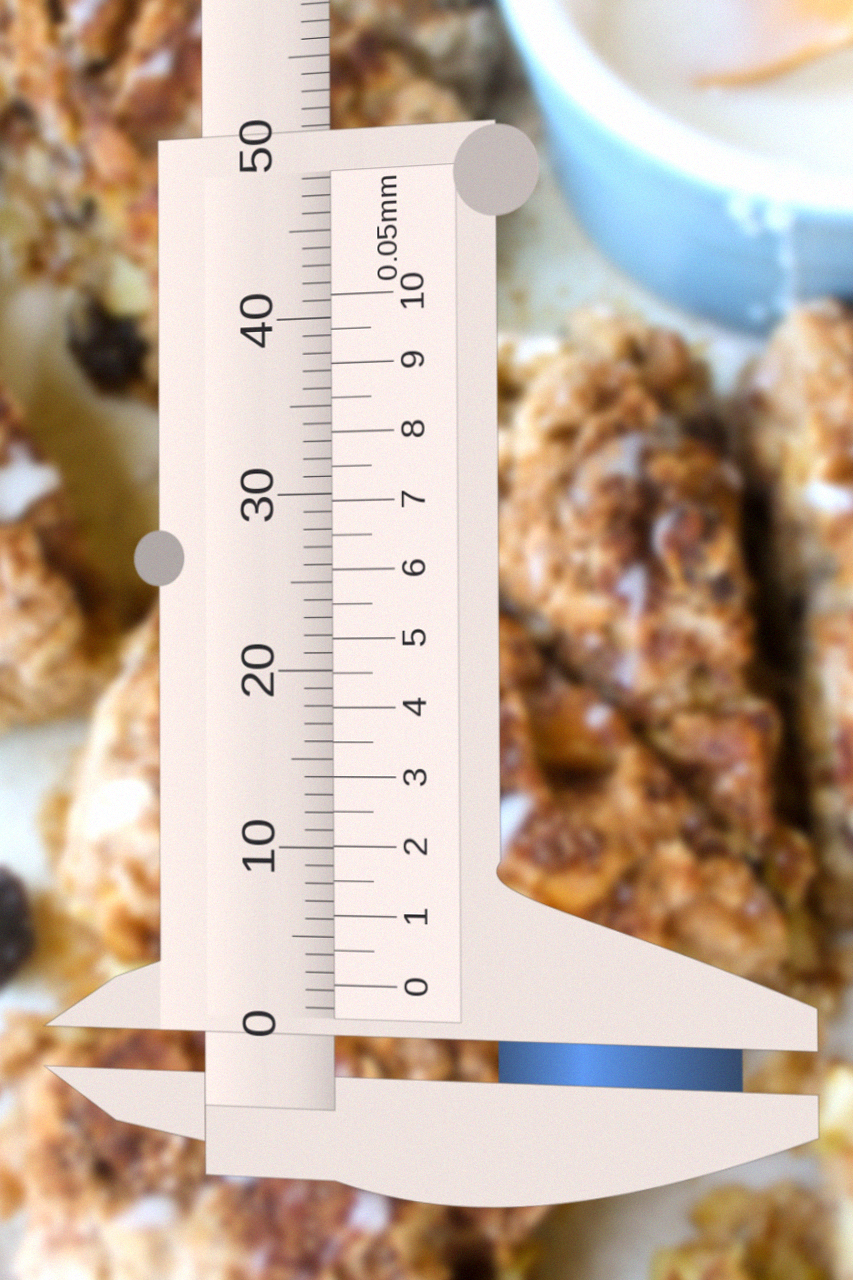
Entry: value=2.3 unit=mm
